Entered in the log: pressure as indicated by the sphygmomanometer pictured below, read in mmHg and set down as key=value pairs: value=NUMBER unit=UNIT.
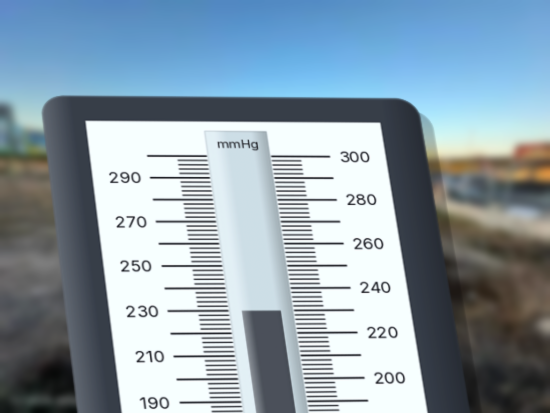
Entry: value=230 unit=mmHg
